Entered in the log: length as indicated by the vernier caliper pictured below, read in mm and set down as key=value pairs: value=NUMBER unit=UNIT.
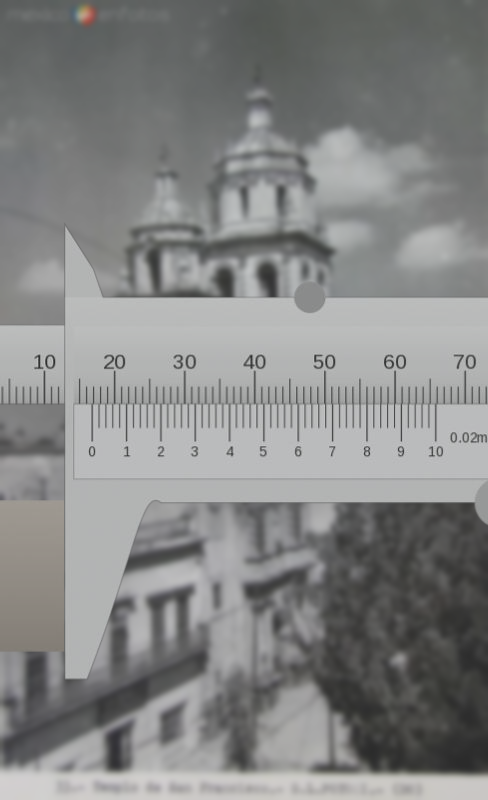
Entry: value=16.8 unit=mm
